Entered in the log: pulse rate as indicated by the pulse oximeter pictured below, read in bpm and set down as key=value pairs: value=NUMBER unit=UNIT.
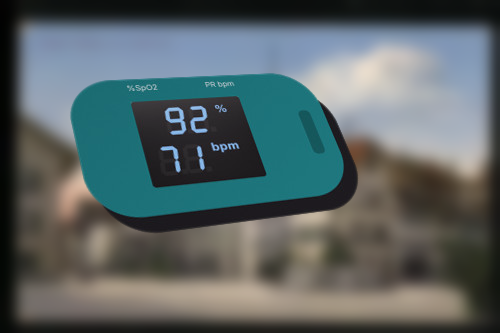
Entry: value=71 unit=bpm
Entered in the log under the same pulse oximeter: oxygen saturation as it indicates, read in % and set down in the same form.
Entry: value=92 unit=%
